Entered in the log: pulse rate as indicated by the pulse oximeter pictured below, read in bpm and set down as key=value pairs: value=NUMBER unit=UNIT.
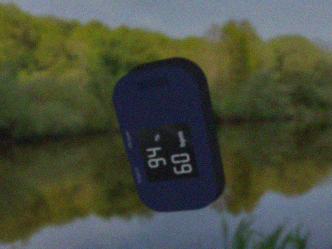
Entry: value=60 unit=bpm
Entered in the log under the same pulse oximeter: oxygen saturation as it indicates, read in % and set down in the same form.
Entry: value=94 unit=%
